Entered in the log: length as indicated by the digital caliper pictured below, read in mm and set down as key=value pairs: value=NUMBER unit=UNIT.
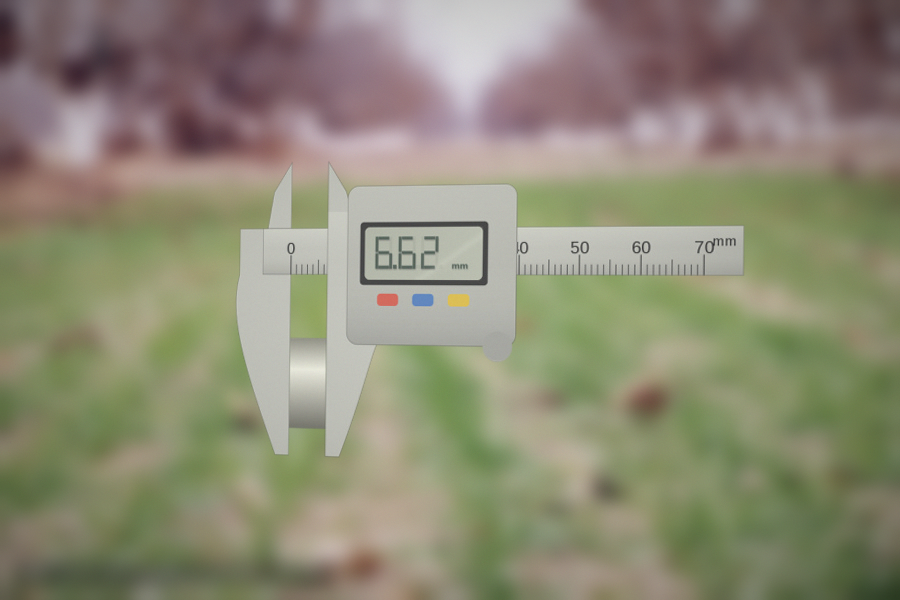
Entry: value=6.62 unit=mm
